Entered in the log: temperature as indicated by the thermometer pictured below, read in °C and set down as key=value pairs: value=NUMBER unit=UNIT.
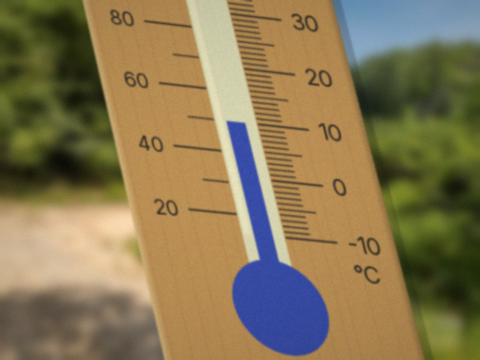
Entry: value=10 unit=°C
